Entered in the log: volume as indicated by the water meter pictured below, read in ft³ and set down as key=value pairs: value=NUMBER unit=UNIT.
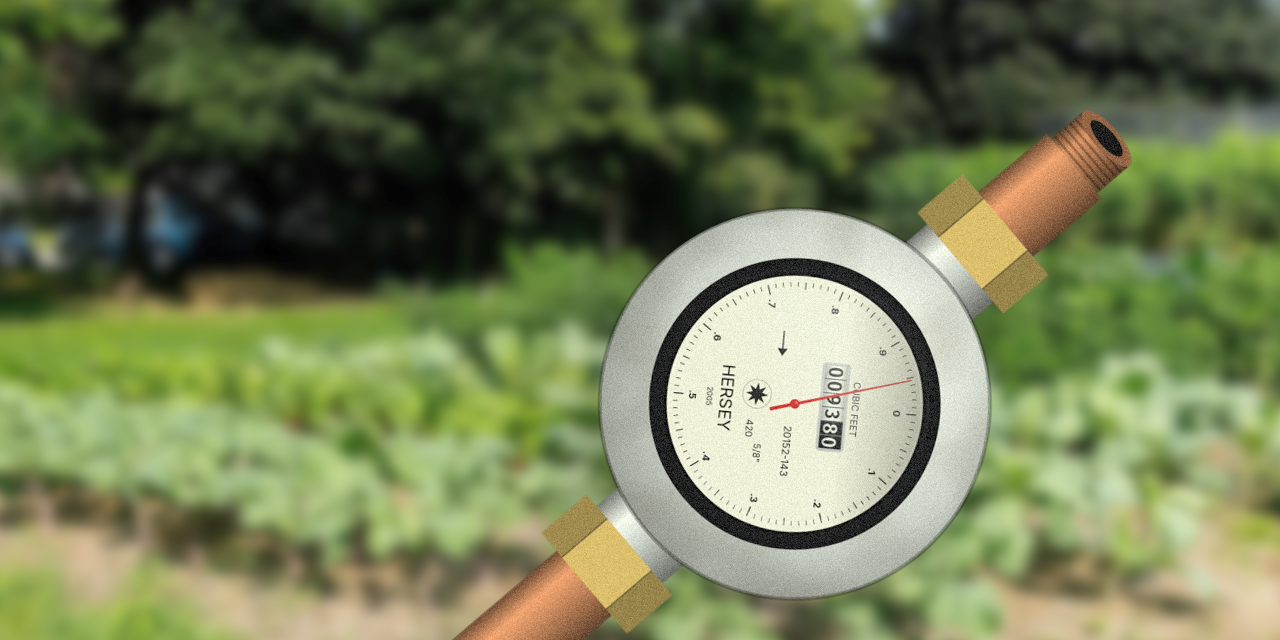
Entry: value=9379.95 unit=ft³
